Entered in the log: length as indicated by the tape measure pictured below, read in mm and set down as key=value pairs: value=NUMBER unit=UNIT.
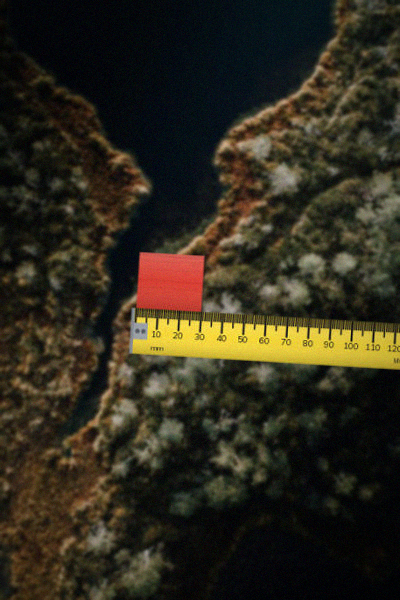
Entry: value=30 unit=mm
